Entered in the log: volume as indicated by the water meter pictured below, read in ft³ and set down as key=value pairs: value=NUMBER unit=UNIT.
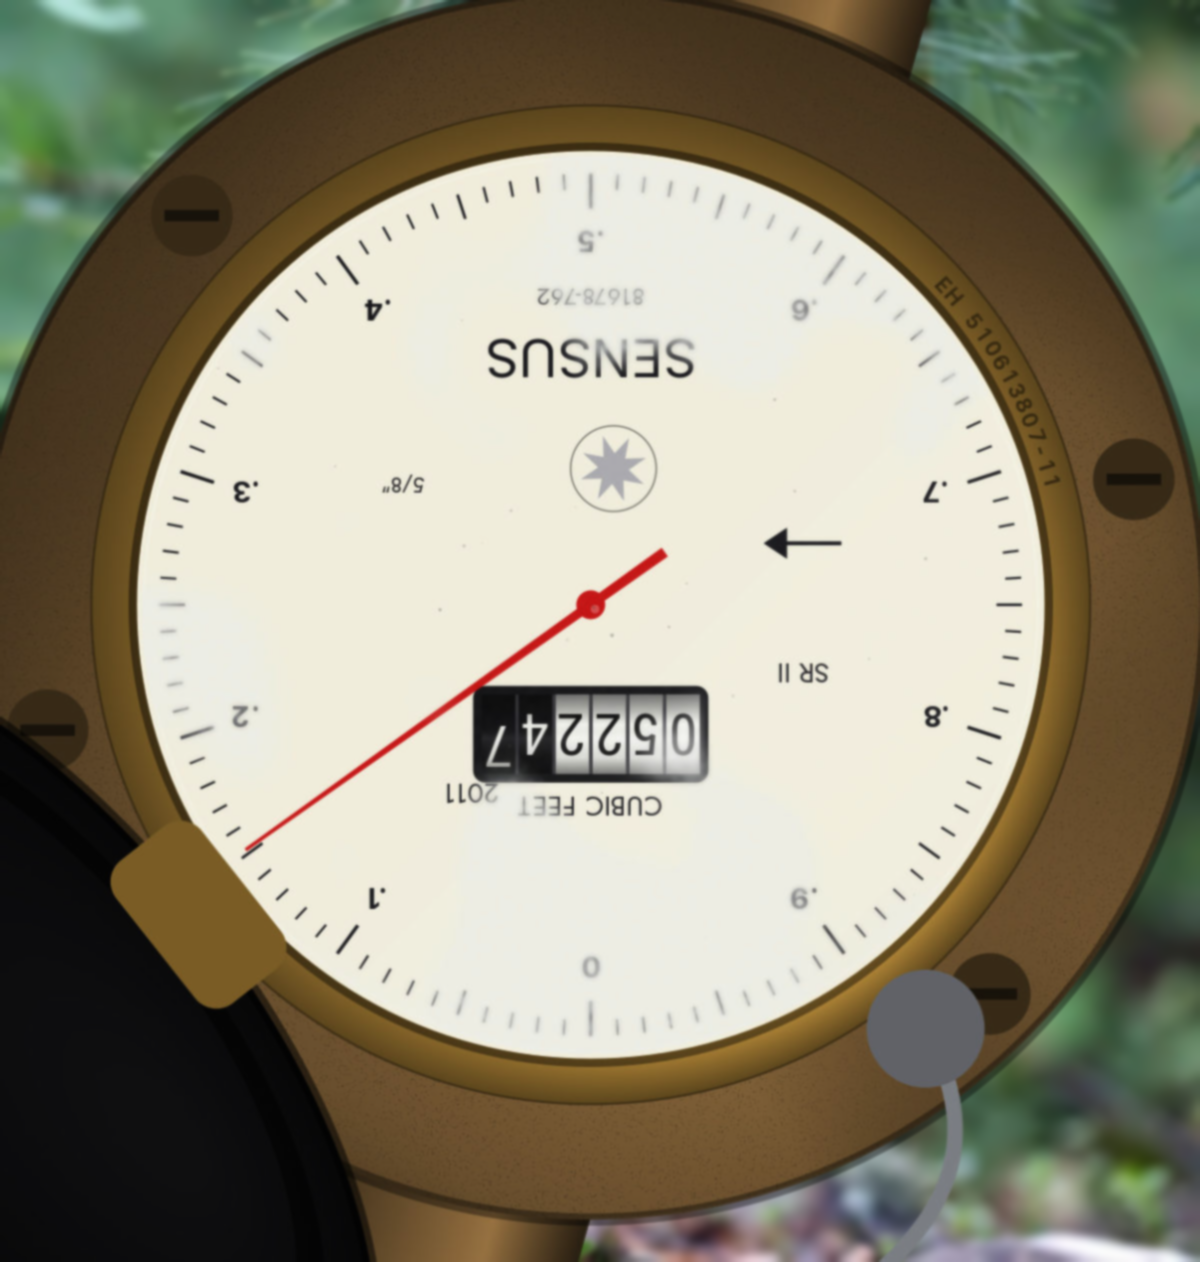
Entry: value=52247.15 unit=ft³
